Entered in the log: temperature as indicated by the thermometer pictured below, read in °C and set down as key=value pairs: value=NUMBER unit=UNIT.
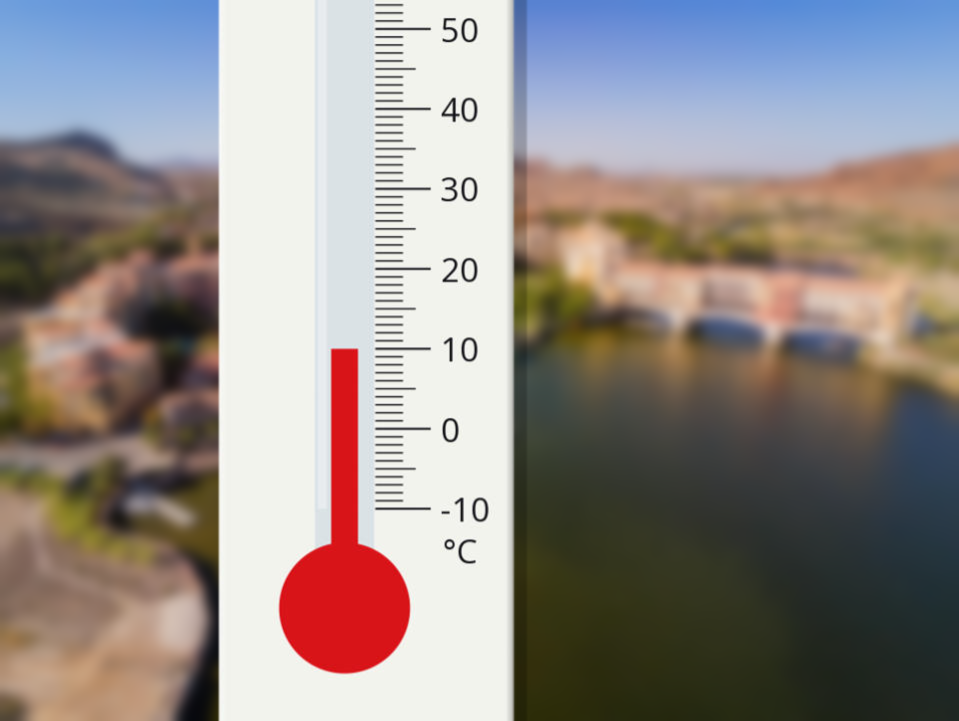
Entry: value=10 unit=°C
